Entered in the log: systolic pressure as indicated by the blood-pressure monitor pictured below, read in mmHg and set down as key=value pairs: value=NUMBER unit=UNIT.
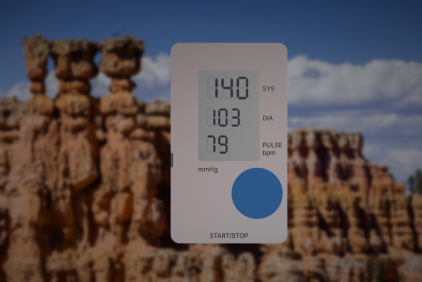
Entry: value=140 unit=mmHg
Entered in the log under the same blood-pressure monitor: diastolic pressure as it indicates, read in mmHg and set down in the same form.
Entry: value=103 unit=mmHg
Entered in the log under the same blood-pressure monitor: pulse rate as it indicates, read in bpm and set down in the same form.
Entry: value=79 unit=bpm
